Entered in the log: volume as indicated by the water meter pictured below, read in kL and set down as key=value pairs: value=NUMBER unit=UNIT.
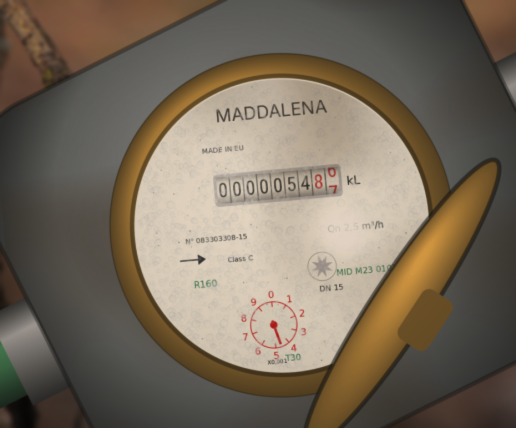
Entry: value=54.864 unit=kL
